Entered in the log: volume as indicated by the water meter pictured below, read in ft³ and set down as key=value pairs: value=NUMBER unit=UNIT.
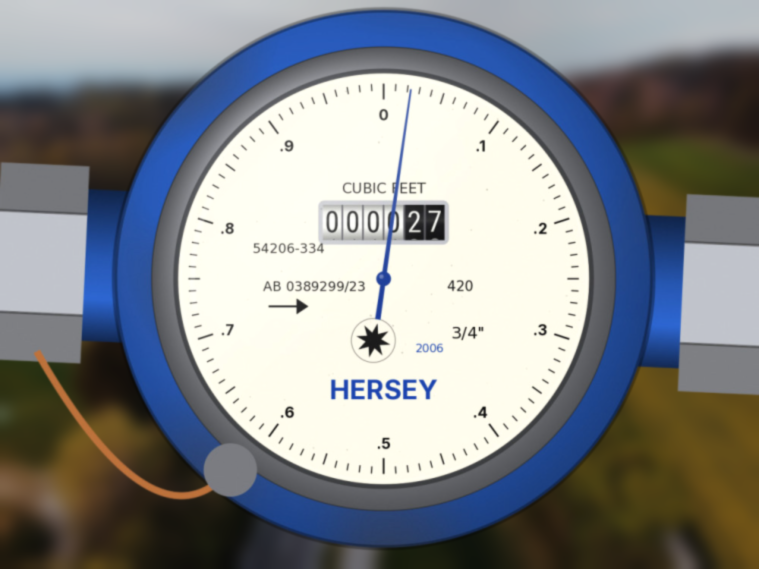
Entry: value=27.02 unit=ft³
